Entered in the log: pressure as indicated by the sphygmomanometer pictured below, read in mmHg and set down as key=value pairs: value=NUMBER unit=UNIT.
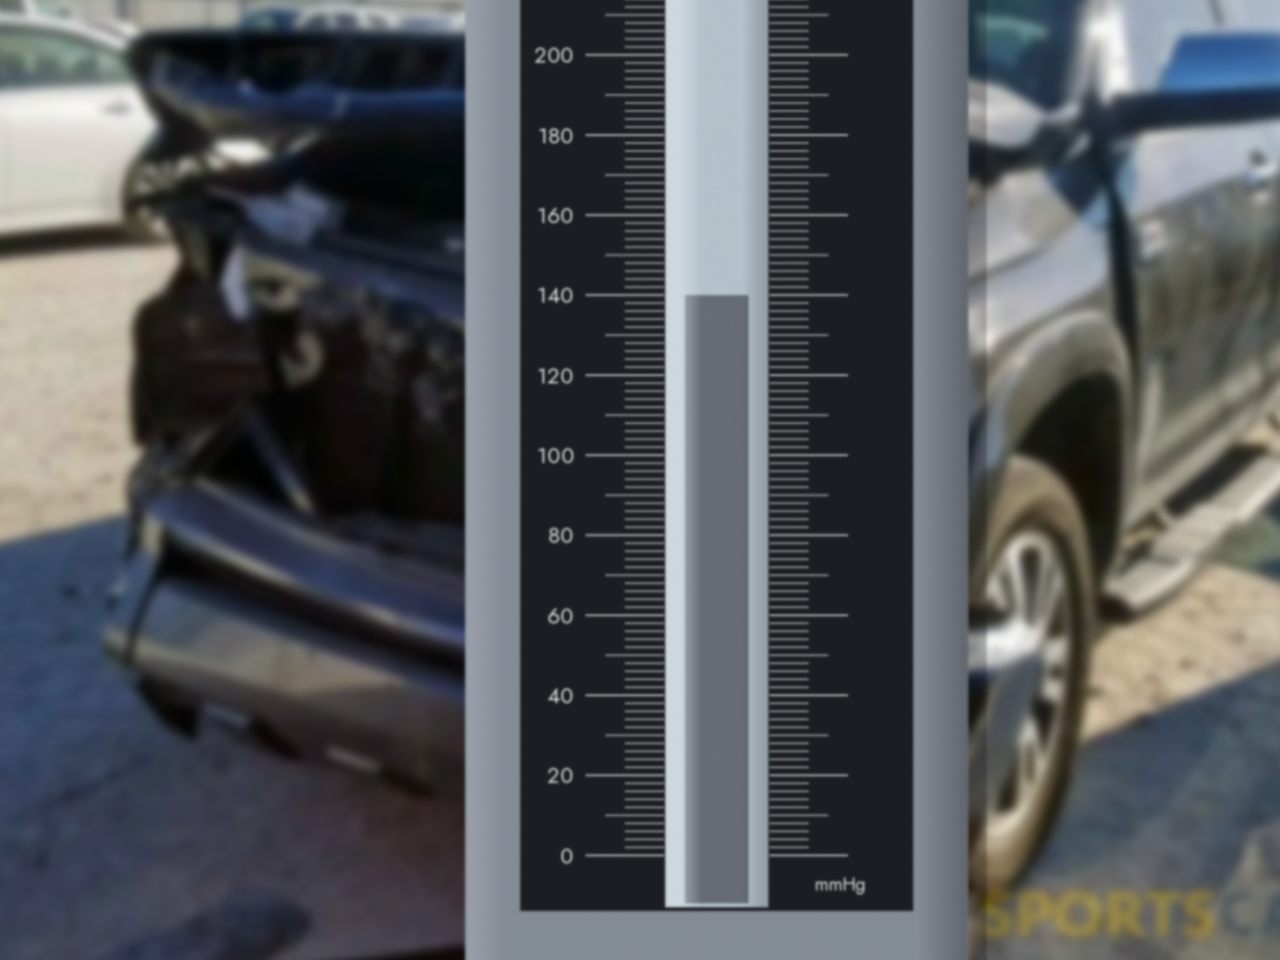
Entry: value=140 unit=mmHg
